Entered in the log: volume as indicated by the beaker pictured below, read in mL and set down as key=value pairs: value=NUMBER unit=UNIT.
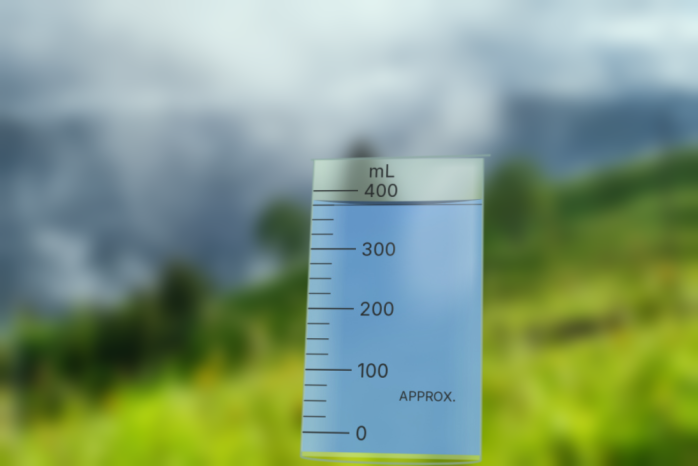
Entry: value=375 unit=mL
